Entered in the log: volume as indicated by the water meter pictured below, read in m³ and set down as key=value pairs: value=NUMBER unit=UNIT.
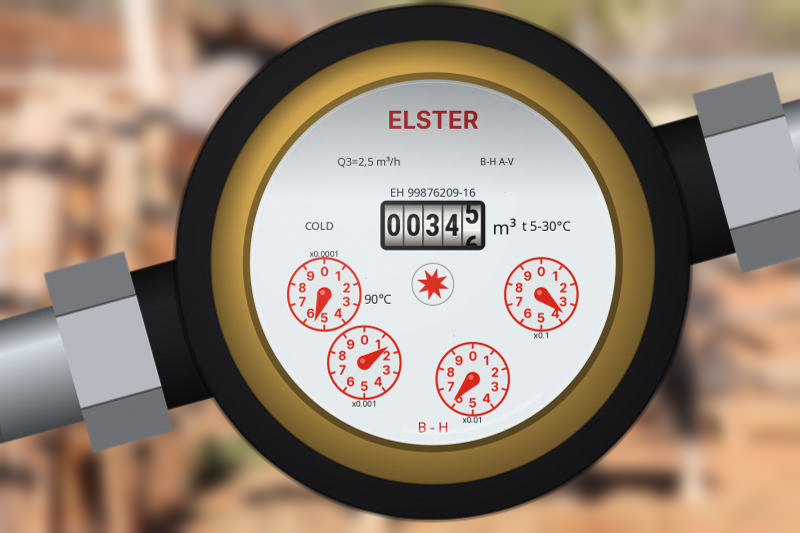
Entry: value=345.3615 unit=m³
